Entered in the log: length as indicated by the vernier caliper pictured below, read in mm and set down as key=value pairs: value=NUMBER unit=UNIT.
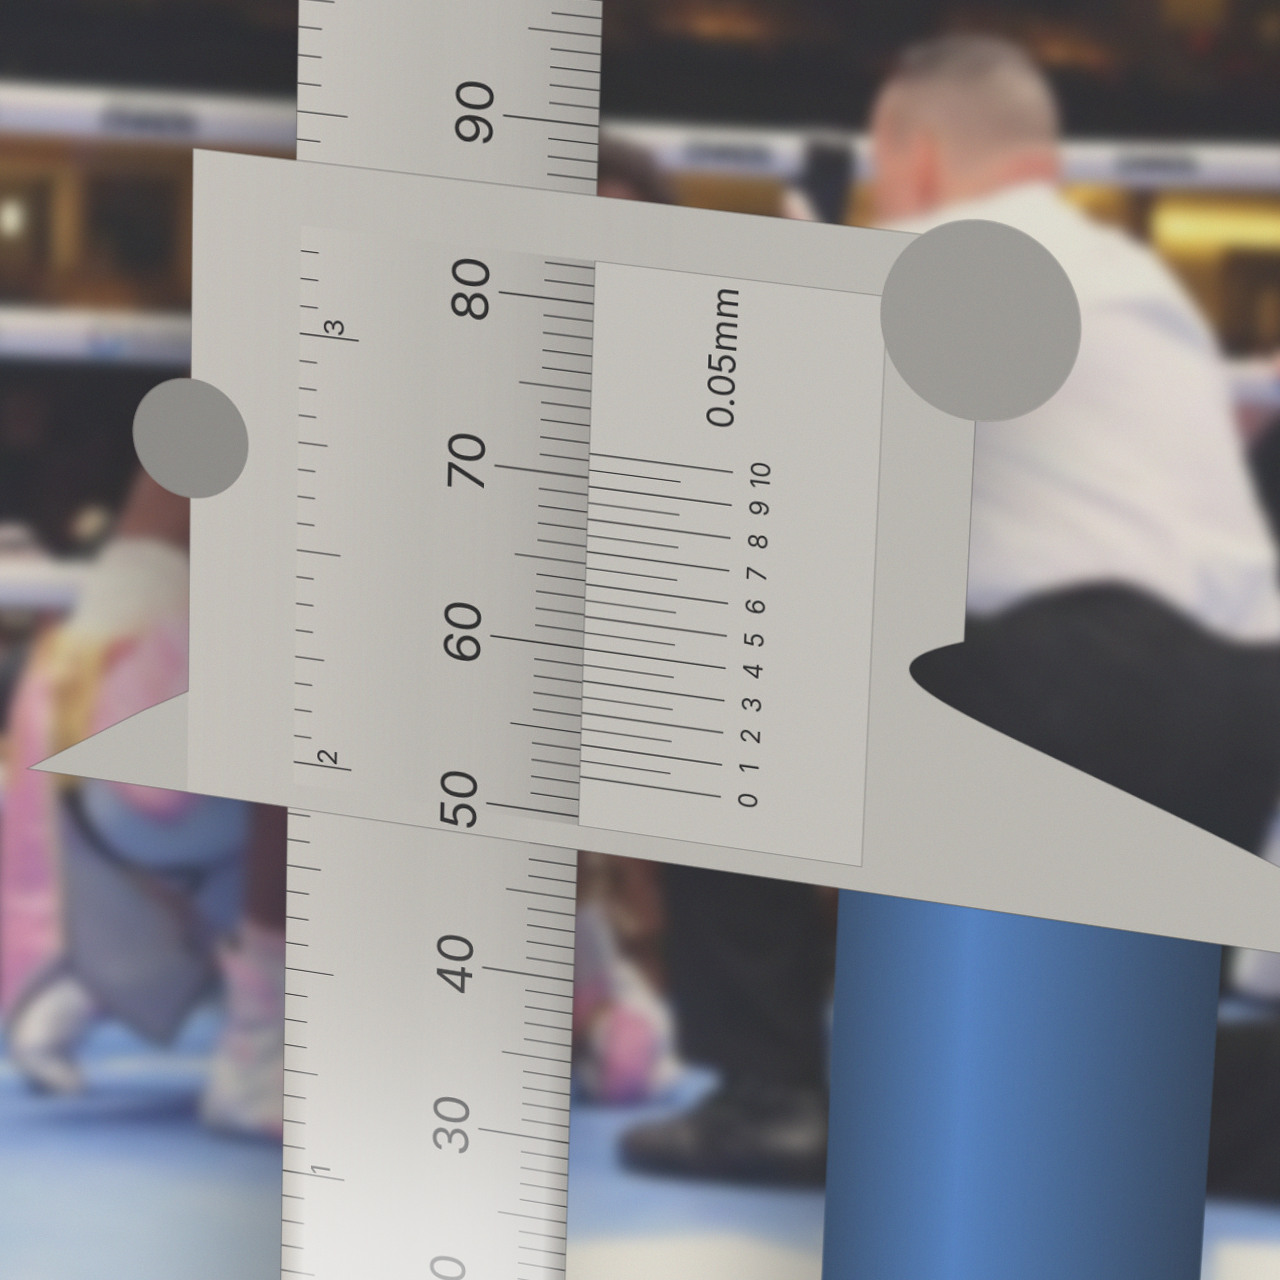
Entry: value=52.4 unit=mm
